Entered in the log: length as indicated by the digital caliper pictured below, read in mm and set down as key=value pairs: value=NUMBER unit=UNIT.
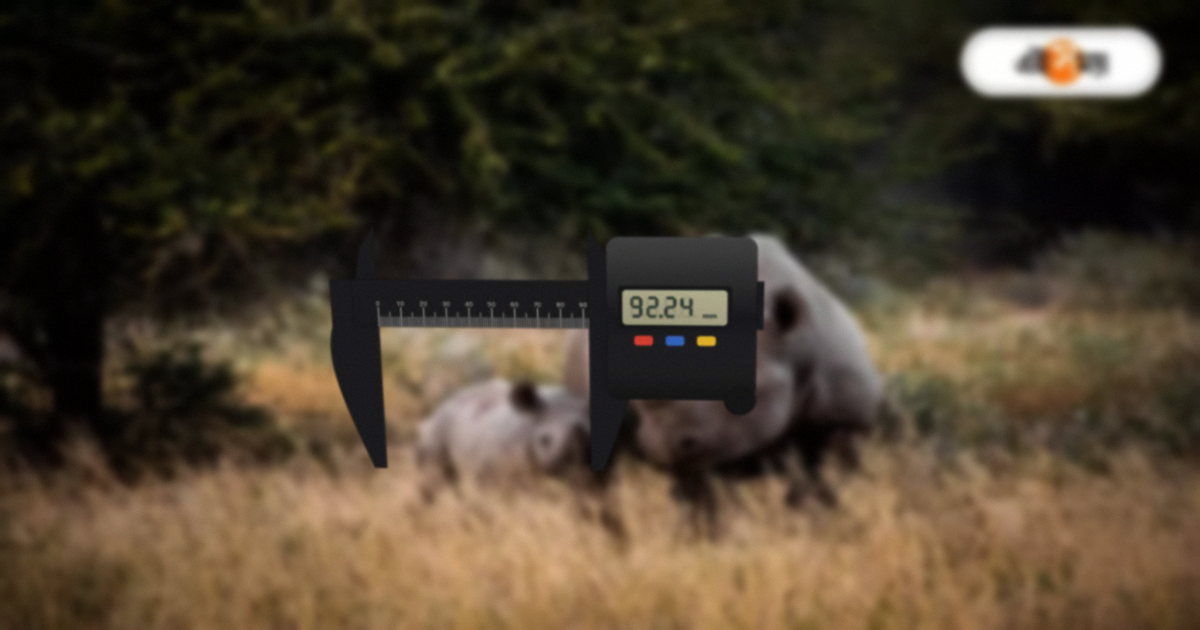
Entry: value=92.24 unit=mm
